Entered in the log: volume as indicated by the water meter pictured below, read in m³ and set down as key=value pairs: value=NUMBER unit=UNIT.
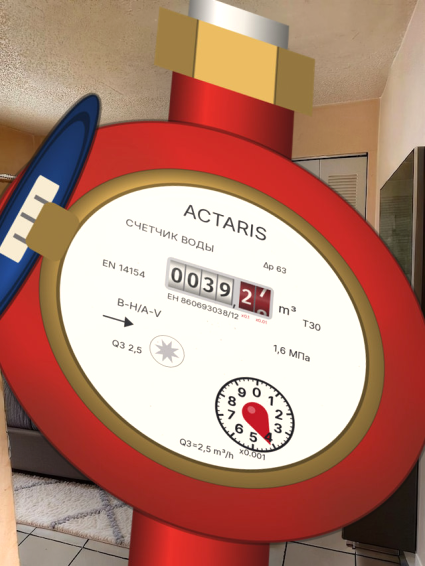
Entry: value=39.274 unit=m³
